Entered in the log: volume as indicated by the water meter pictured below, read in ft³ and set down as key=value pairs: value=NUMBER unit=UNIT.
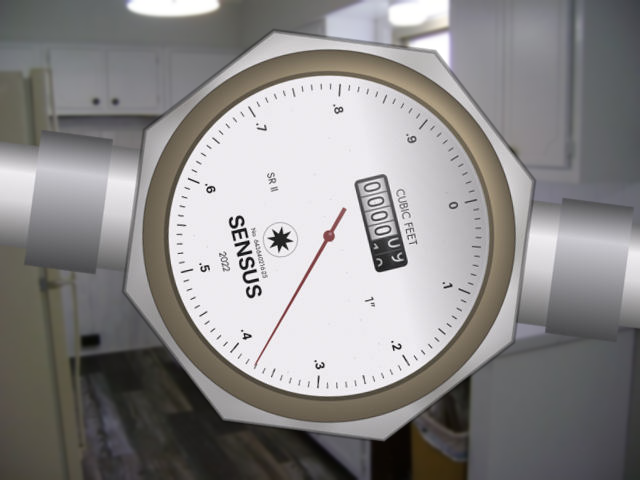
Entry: value=9.37 unit=ft³
